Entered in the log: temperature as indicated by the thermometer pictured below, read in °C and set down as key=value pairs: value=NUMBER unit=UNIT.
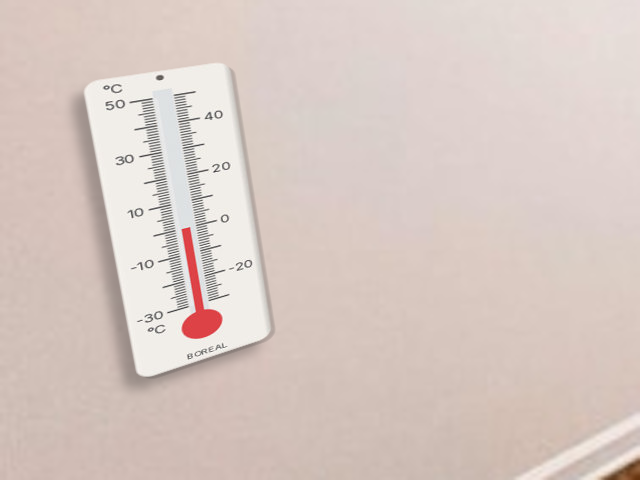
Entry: value=0 unit=°C
